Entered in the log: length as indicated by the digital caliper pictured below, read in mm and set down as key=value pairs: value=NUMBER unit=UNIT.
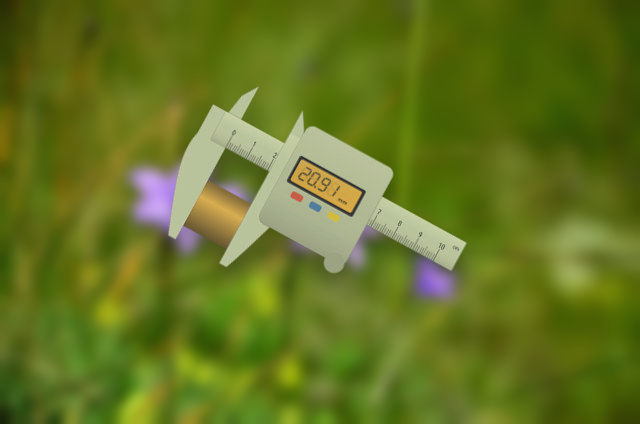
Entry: value=20.91 unit=mm
